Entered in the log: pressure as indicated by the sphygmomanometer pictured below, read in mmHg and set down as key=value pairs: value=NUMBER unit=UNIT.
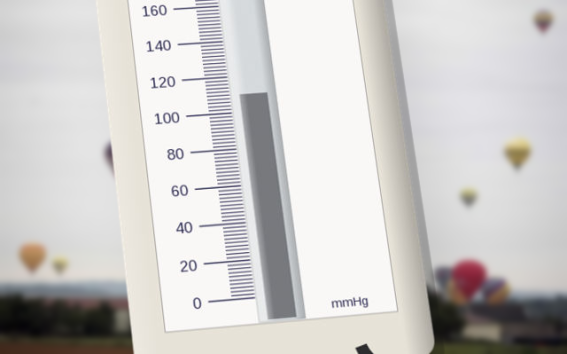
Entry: value=110 unit=mmHg
